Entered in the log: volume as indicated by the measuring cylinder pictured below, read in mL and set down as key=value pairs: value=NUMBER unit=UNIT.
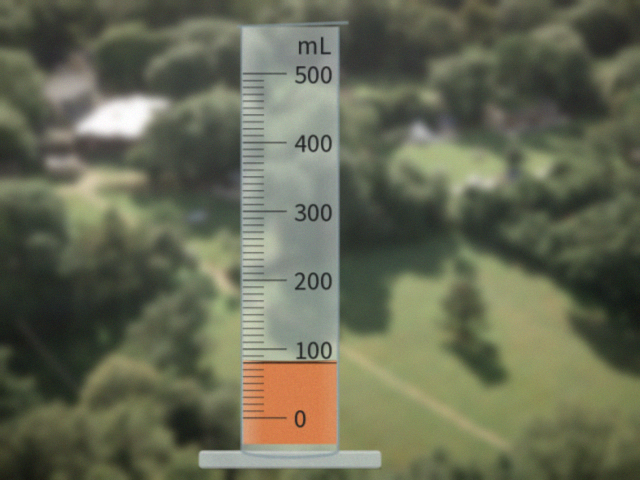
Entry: value=80 unit=mL
